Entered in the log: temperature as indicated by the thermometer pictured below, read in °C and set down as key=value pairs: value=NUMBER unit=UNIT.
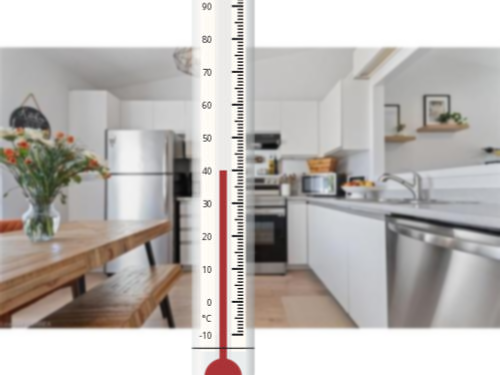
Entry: value=40 unit=°C
